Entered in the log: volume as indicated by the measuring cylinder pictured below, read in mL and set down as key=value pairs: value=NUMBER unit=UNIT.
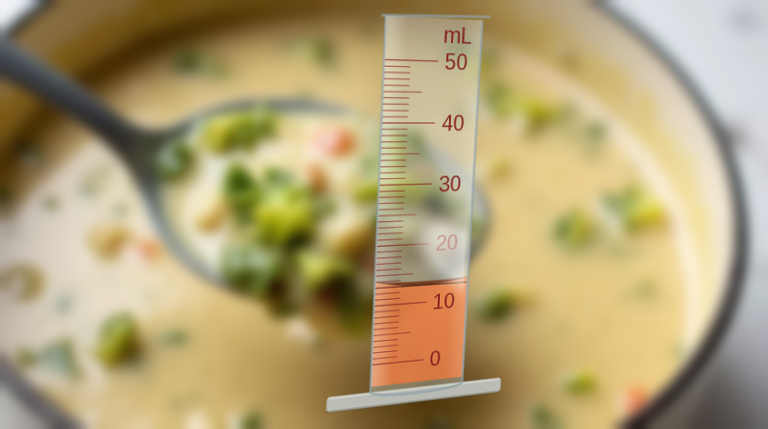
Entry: value=13 unit=mL
